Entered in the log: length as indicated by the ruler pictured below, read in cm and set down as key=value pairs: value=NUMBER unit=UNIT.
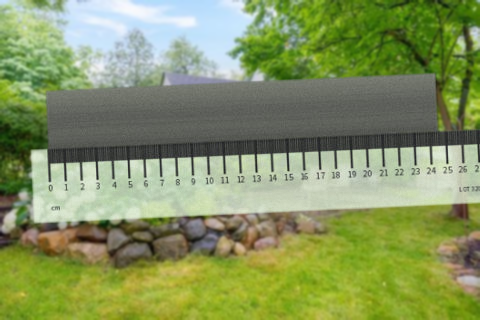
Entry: value=24.5 unit=cm
